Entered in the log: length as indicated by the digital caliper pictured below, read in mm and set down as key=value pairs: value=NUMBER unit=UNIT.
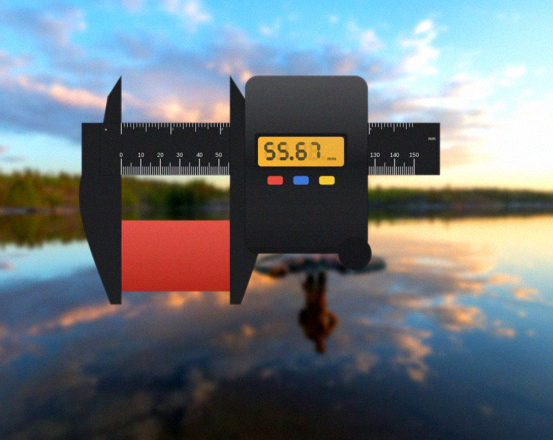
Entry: value=55.67 unit=mm
